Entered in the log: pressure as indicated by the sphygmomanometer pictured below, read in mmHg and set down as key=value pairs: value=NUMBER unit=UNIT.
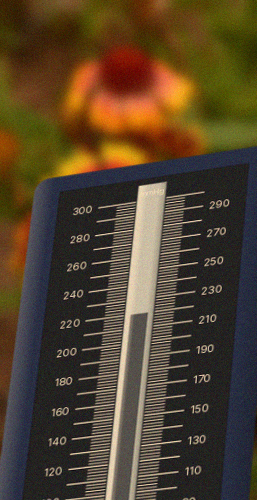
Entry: value=220 unit=mmHg
